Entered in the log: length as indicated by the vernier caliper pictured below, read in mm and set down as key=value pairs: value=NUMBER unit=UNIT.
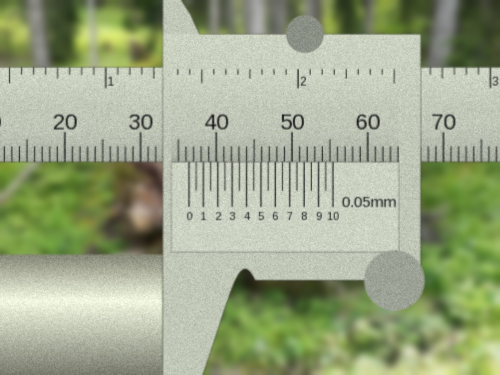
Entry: value=36.4 unit=mm
